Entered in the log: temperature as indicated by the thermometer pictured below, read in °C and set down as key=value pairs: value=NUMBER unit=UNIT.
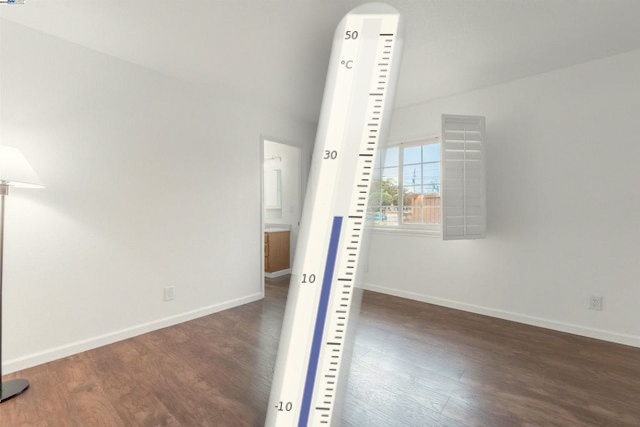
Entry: value=20 unit=°C
